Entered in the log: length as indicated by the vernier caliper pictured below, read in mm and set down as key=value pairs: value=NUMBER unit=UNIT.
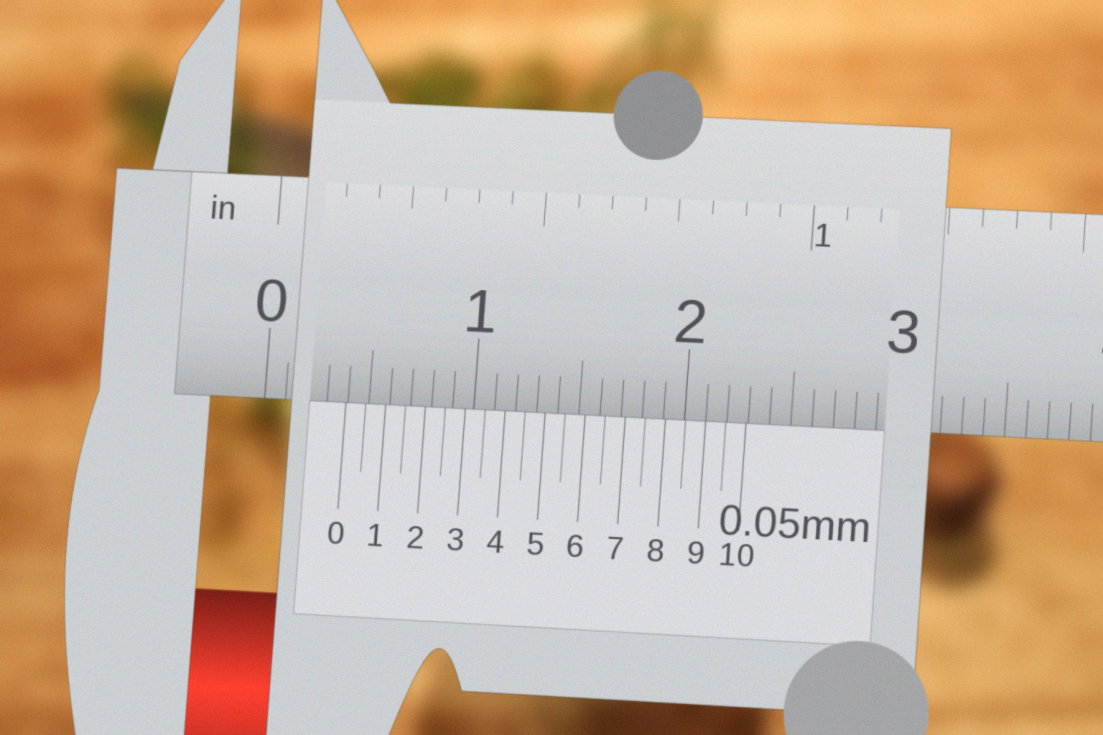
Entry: value=3.9 unit=mm
